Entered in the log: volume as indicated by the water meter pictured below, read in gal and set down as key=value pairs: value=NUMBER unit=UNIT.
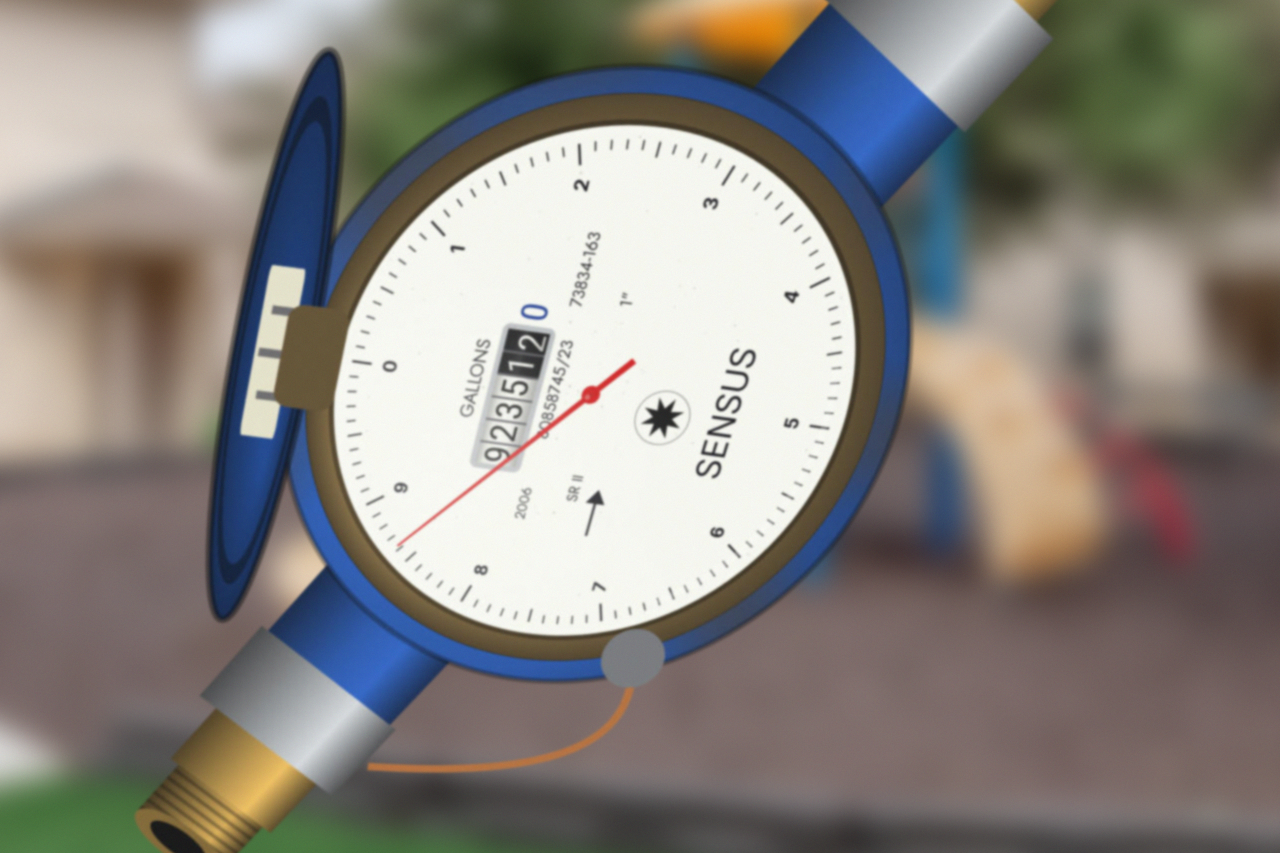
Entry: value=9235118.6 unit=gal
